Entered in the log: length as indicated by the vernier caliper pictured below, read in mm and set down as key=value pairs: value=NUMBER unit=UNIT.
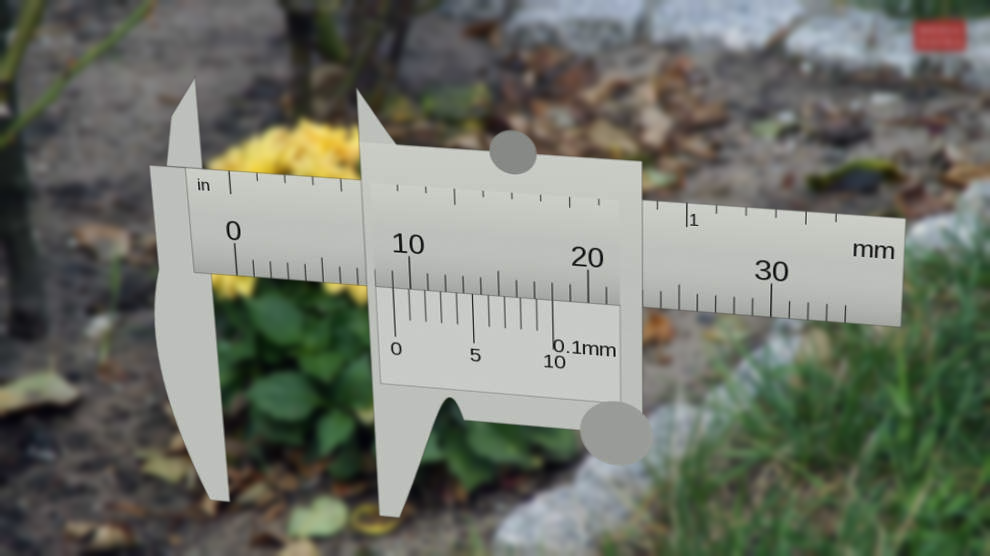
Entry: value=9.0 unit=mm
